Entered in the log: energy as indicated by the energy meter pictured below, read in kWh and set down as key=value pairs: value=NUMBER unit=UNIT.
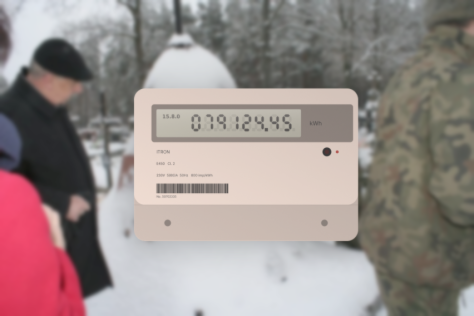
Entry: value=79124.45 unit=kWh
